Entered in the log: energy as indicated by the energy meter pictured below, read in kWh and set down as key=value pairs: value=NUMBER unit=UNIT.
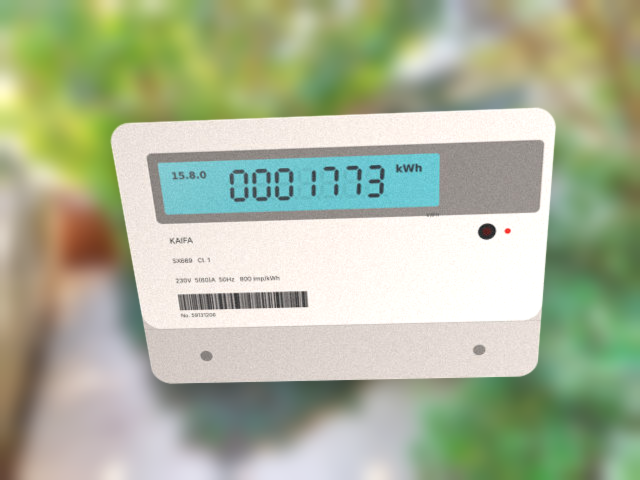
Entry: value=1773 unit=kWh
